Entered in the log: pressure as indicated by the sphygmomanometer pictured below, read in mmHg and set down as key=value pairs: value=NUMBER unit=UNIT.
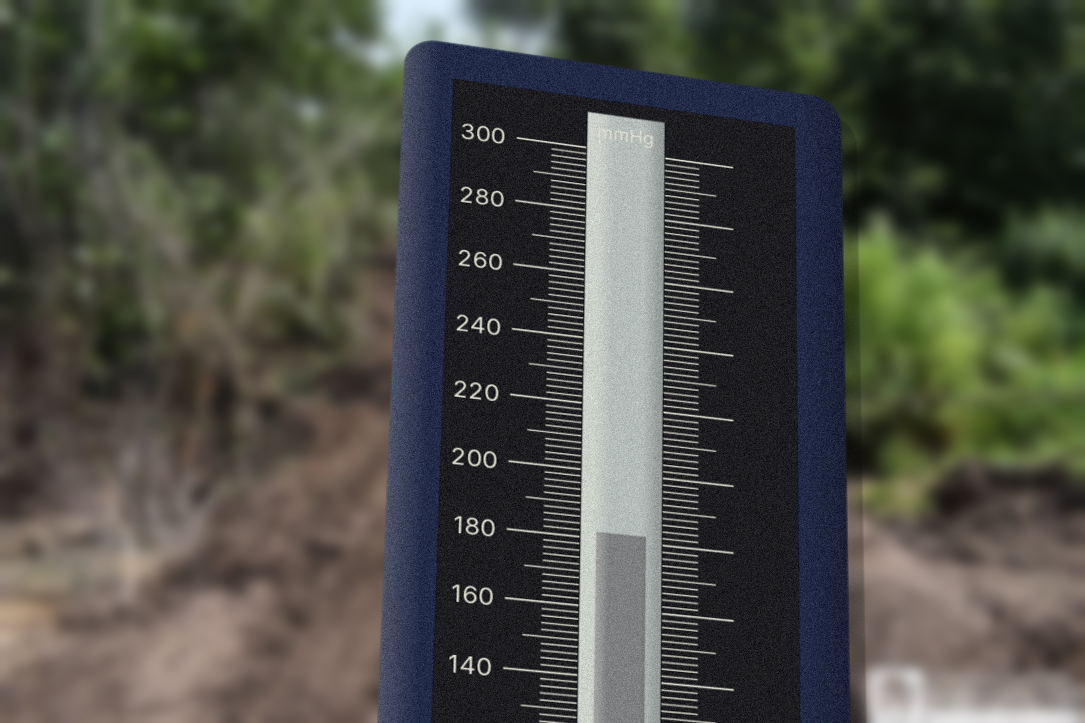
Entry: value=182 unit=mmHg
